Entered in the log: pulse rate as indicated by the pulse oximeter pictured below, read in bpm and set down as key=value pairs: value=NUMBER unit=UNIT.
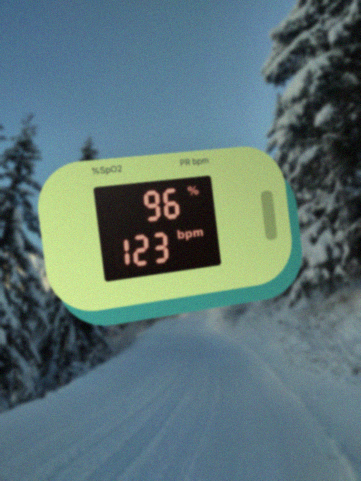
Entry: value=123 unit=bpm
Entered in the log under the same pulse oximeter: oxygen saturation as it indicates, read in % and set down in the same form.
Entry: value=96 unit=%
